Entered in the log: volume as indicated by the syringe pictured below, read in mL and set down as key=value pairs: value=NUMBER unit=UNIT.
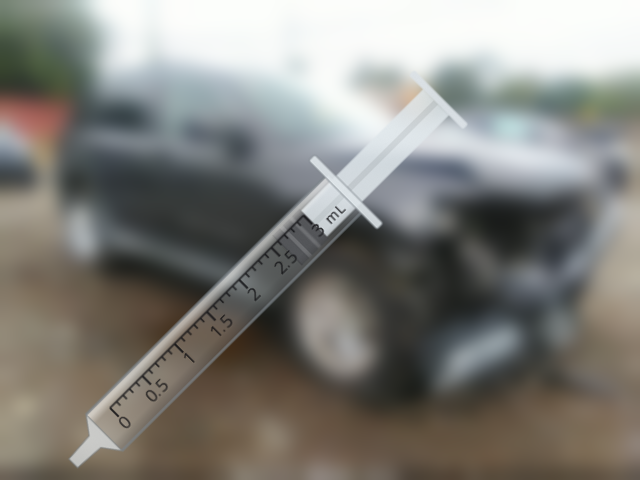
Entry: value=2.6 unit=mL
